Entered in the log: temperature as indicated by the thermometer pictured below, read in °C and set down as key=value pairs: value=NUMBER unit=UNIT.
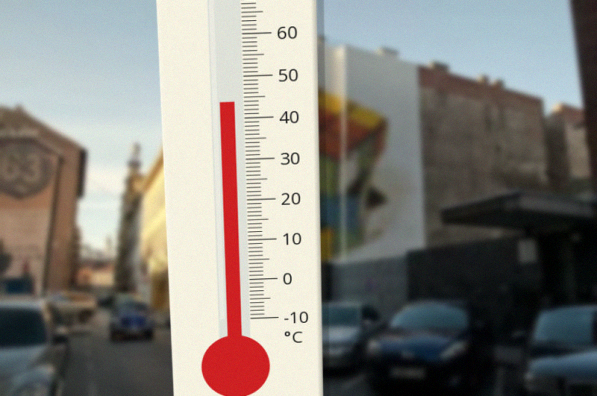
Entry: value=44 unit=°C
